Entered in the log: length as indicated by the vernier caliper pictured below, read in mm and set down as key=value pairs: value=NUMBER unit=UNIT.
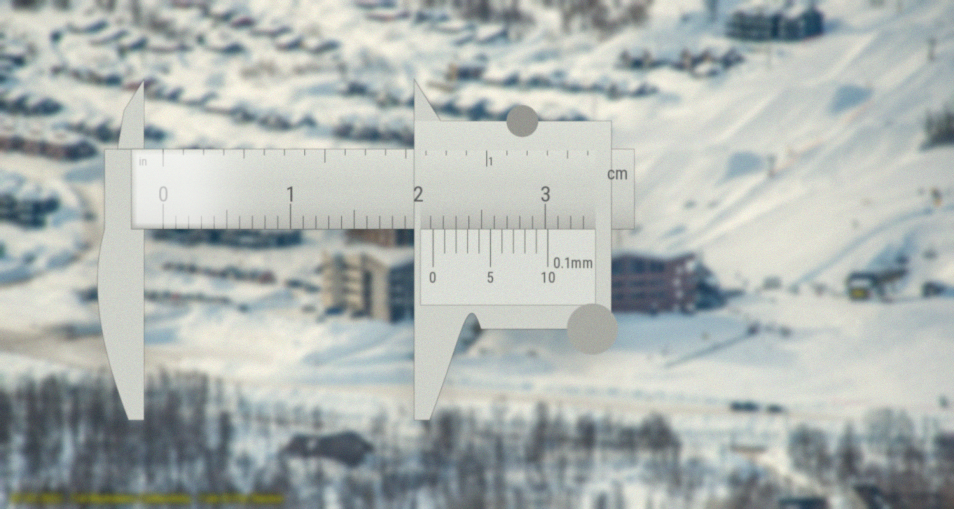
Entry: value=21.2 unit=mm
